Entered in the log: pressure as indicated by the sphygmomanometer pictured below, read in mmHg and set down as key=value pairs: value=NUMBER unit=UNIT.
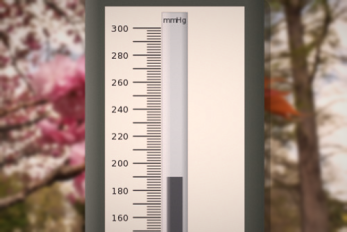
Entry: value=190 unit=mmHg
